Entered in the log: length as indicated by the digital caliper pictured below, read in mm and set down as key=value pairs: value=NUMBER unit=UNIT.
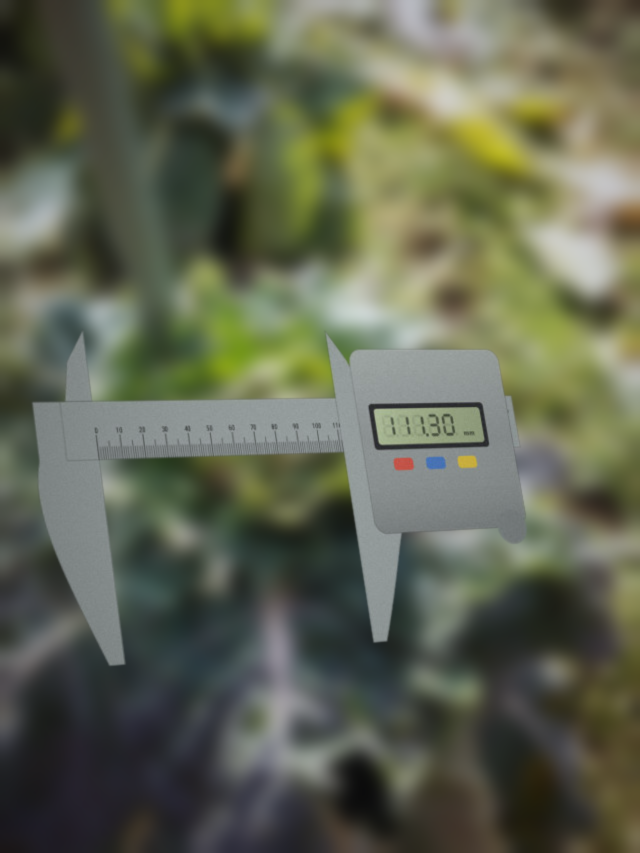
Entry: value=111.30 unit=mm
